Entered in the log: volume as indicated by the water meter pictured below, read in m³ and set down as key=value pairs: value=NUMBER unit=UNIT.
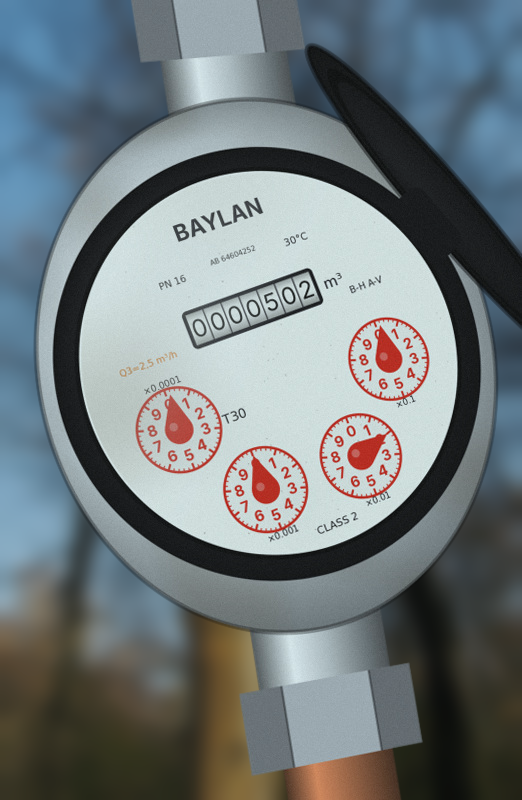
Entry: value=502.0200 unit=m³
